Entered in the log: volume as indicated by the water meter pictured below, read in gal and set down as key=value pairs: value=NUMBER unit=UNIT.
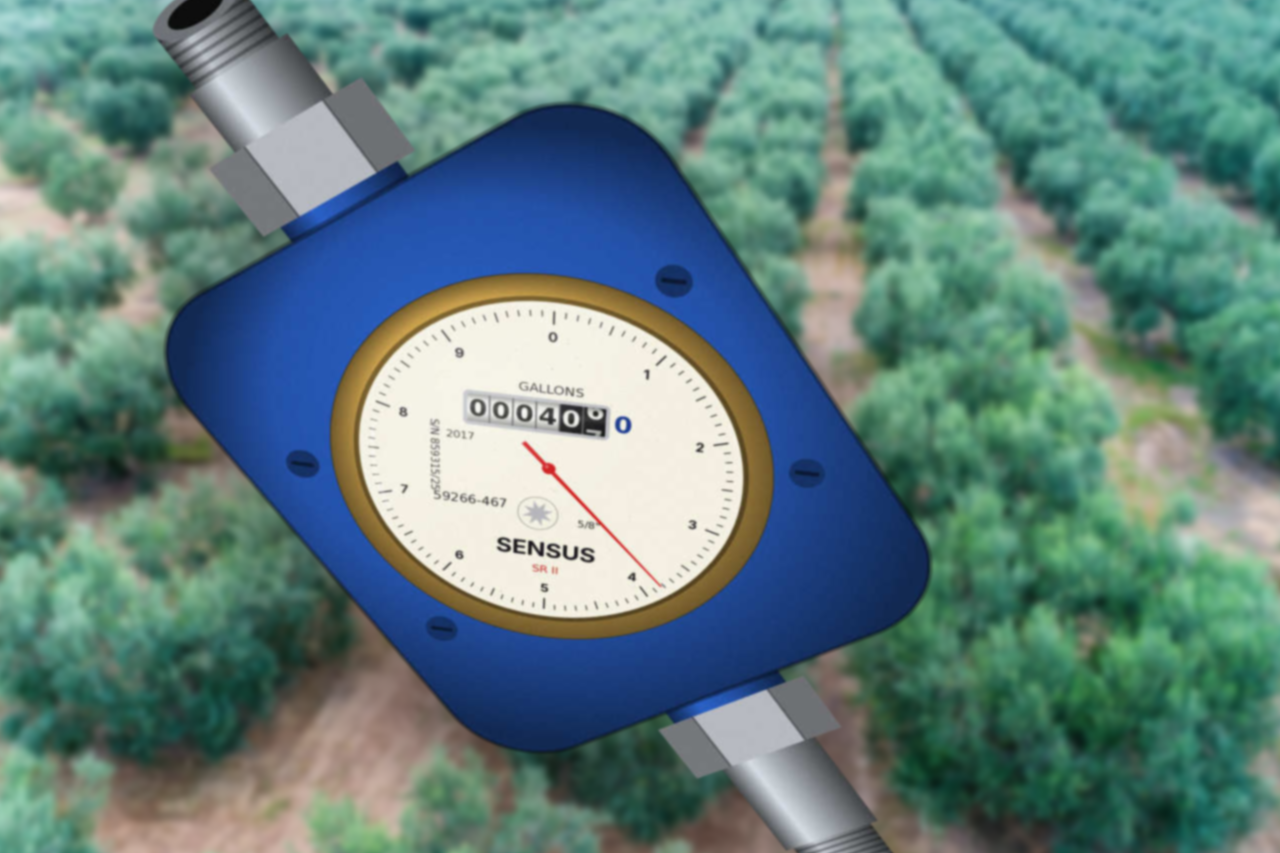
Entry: value=4063.8 unit=gal
